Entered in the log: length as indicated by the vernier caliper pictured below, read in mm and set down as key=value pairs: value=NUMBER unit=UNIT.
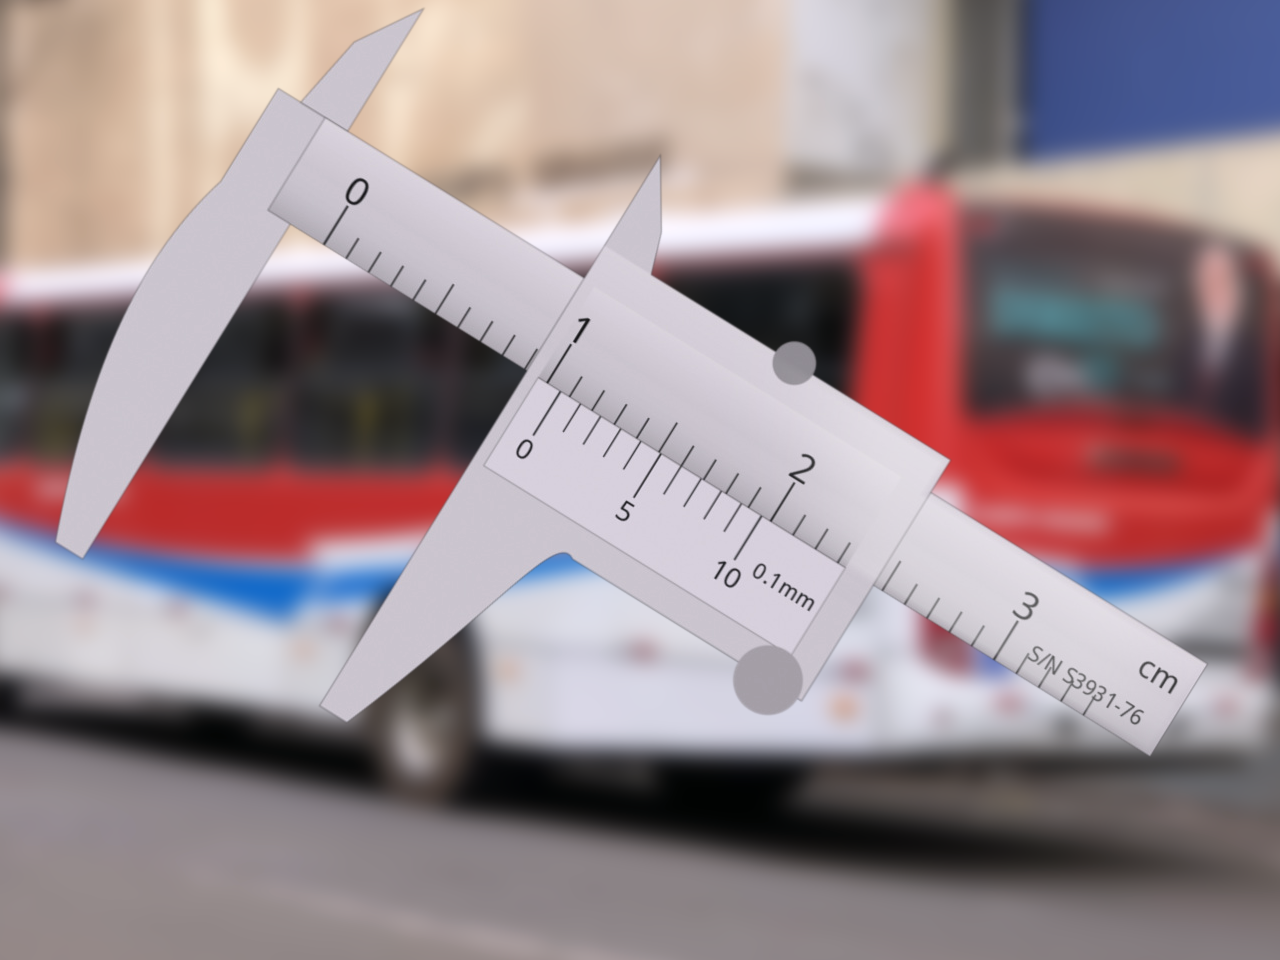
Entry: value=10.6 unit=mm
